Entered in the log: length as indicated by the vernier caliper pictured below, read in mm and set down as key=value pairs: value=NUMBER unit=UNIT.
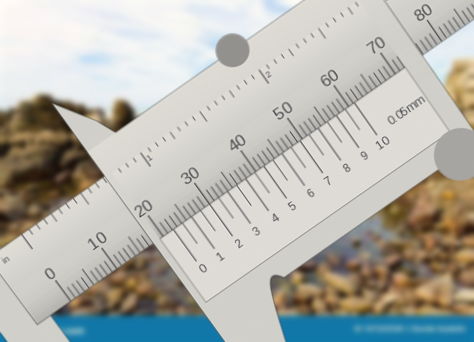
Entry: value=22.2 unit=mm
